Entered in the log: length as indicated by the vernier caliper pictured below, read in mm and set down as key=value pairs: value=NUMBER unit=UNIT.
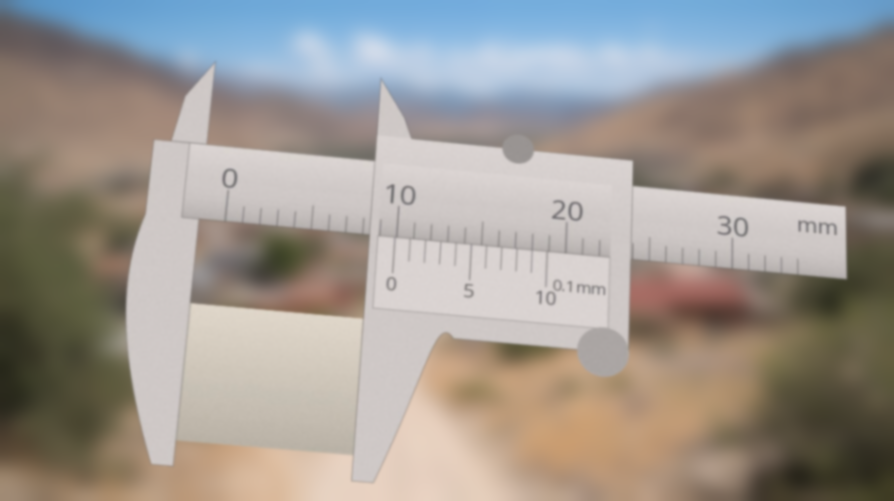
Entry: value=9.9 unit=mm
